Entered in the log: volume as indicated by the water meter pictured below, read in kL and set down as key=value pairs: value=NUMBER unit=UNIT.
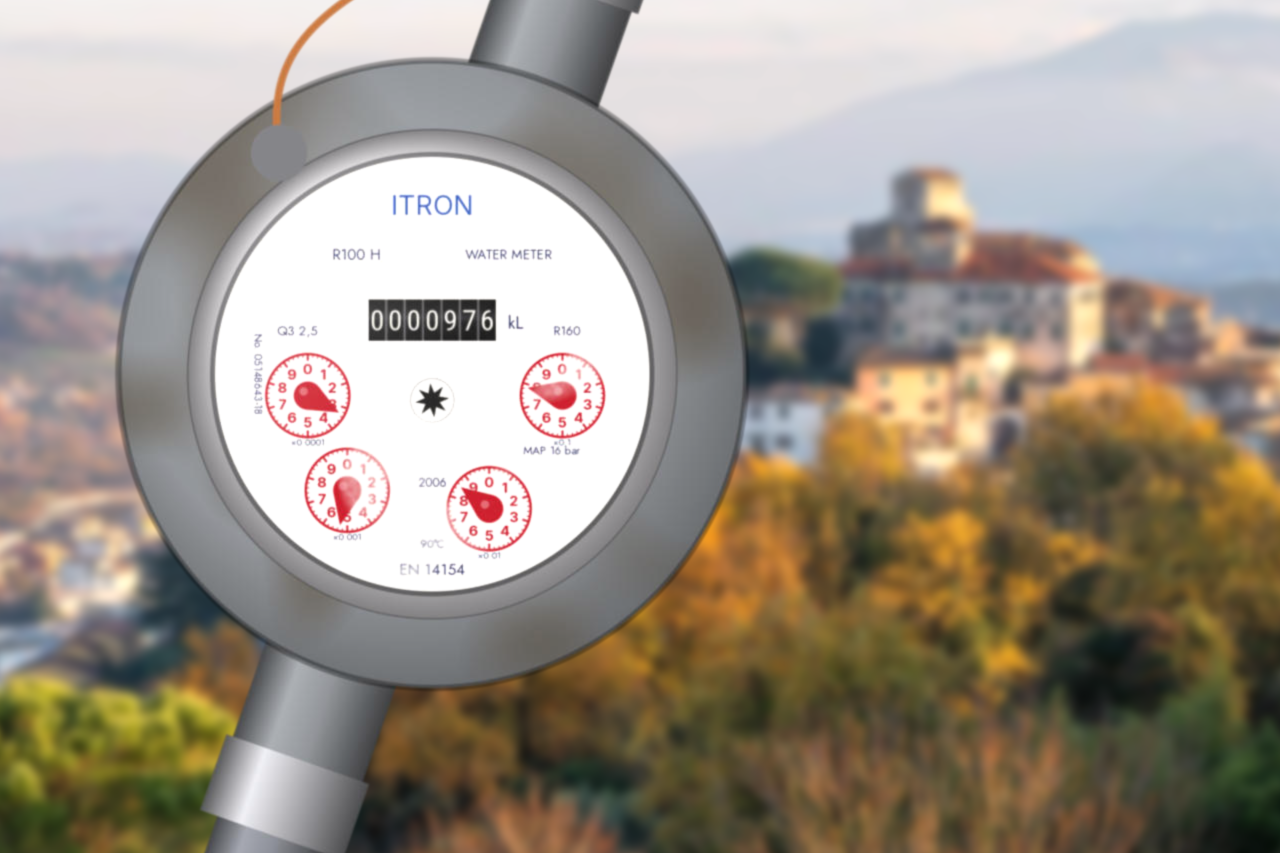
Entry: value=976.7853 unit=kL
